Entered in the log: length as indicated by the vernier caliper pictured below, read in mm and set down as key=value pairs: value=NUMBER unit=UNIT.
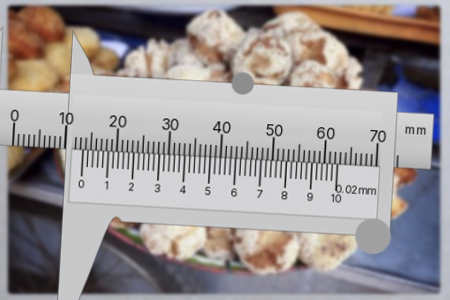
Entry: value=13.5 unit=mm
